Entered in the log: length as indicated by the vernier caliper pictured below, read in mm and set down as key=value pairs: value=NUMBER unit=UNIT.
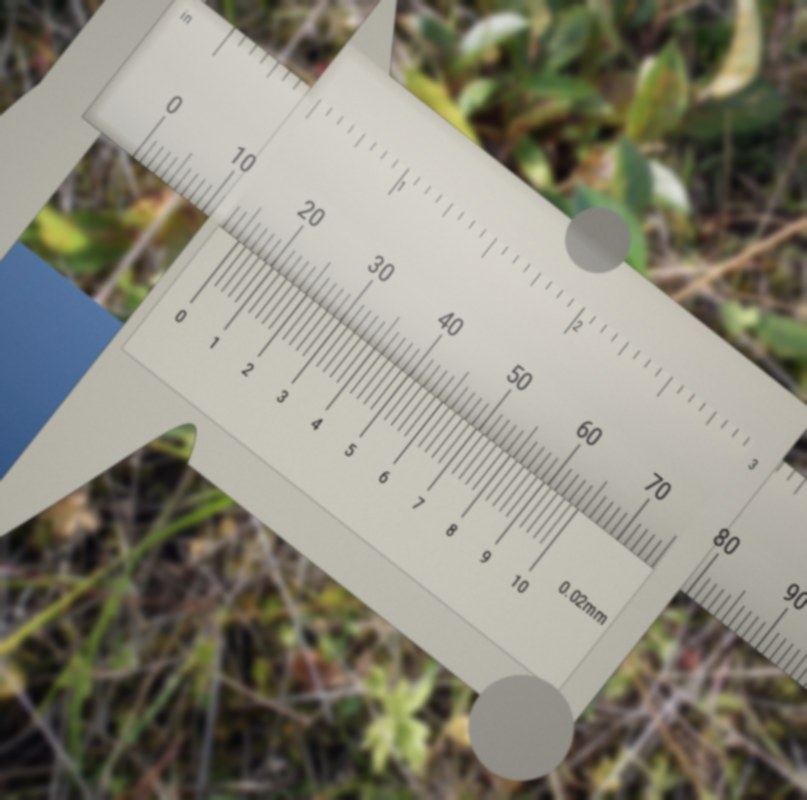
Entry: value=15.4 unit=mm
